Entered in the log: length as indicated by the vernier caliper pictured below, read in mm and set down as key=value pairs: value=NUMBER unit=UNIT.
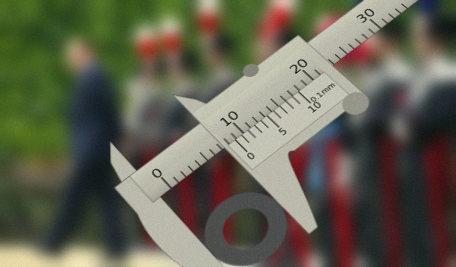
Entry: value=8.8 unit=mm
